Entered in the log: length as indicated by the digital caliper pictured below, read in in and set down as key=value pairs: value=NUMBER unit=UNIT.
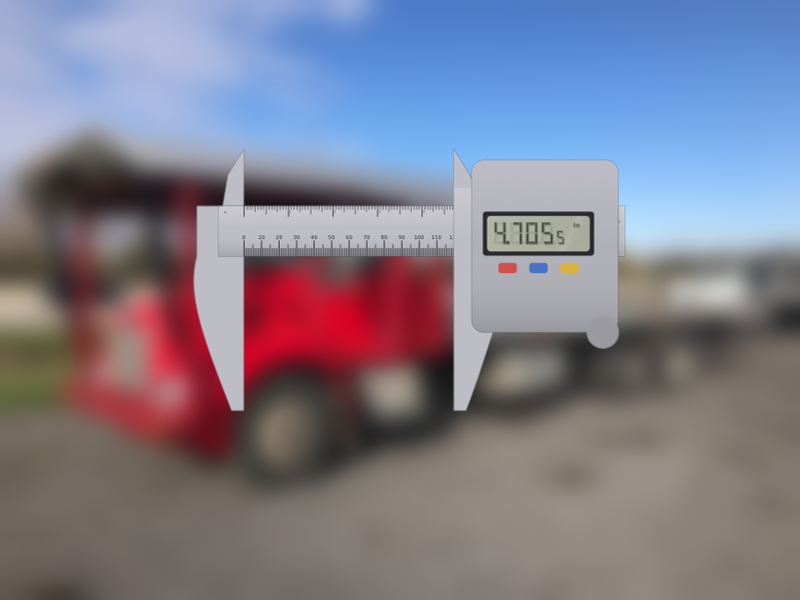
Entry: value=4.7055 unit=in
